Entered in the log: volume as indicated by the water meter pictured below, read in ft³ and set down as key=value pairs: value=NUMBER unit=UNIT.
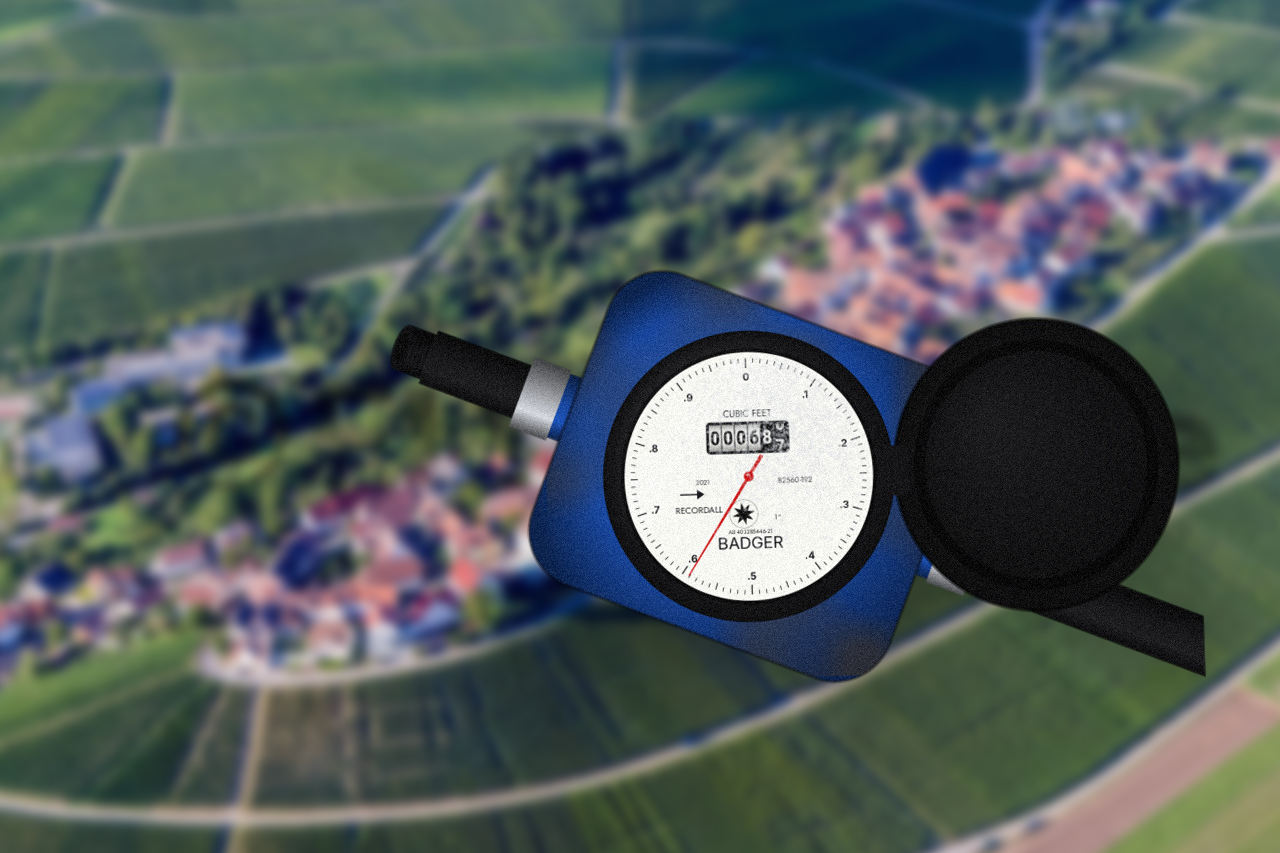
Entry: value=686.59 unit=ft³
